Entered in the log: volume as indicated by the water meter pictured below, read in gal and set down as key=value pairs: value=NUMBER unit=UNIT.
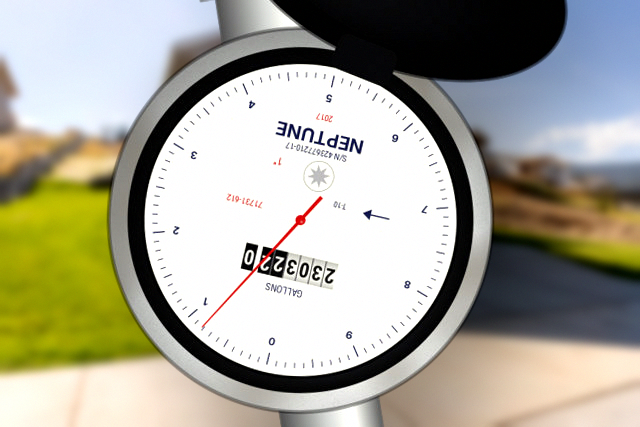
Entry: value=2303220.8 unit=gal
